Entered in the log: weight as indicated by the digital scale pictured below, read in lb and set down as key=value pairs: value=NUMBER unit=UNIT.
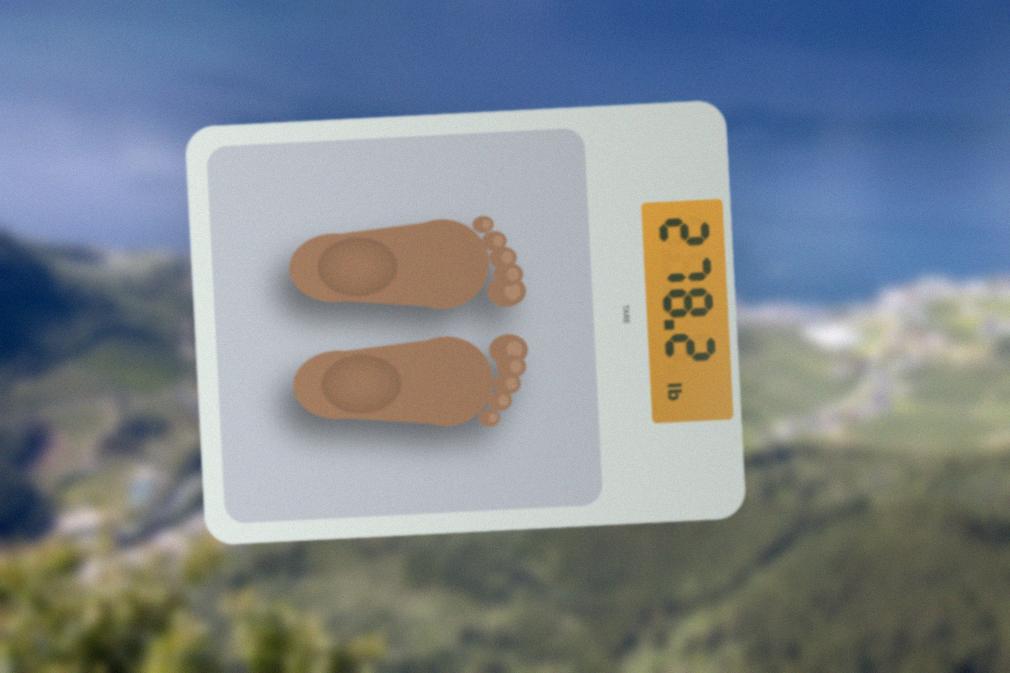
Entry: value=278.2 unit=lb
